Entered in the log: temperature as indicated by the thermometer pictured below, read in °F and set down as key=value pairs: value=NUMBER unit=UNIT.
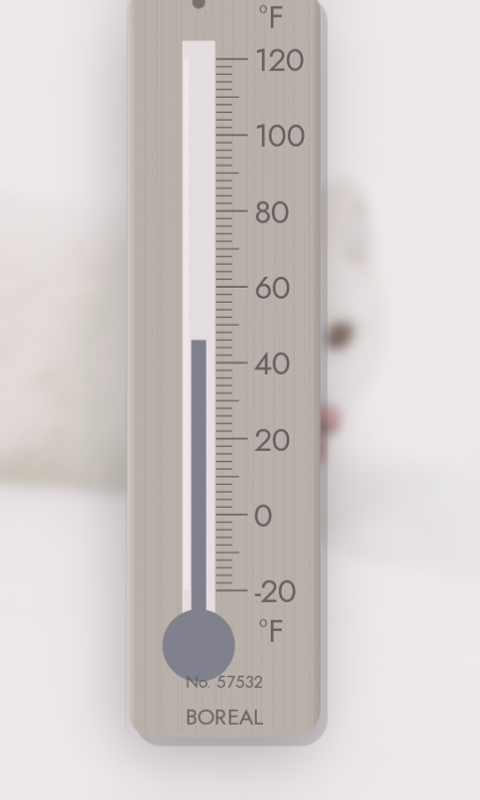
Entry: value=46 unit=°F
